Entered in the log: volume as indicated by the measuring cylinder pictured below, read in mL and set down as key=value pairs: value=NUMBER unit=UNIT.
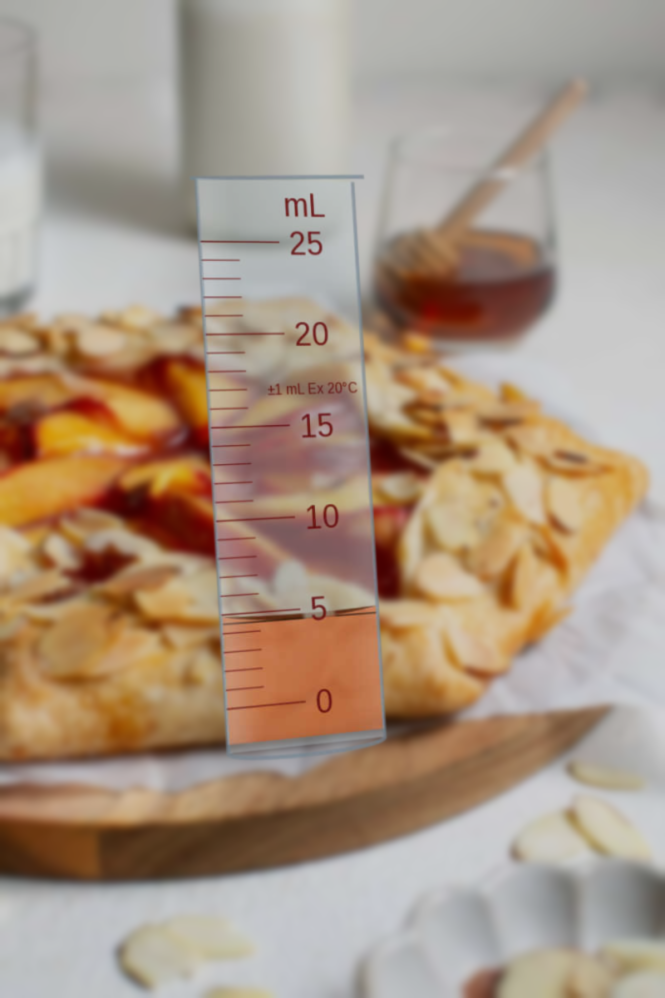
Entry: value=4.5 unit=mL
